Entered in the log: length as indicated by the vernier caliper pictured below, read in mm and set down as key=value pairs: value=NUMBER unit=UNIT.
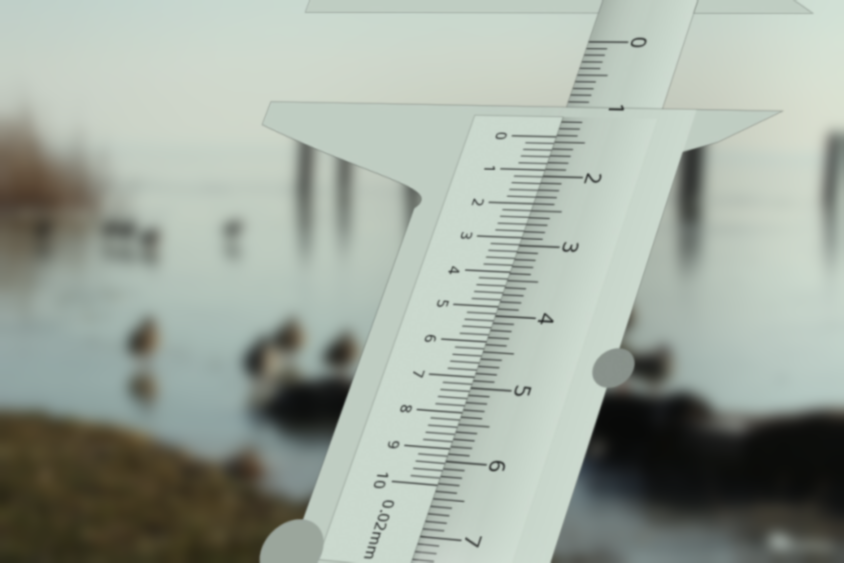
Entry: value=14.2 unit=mm
